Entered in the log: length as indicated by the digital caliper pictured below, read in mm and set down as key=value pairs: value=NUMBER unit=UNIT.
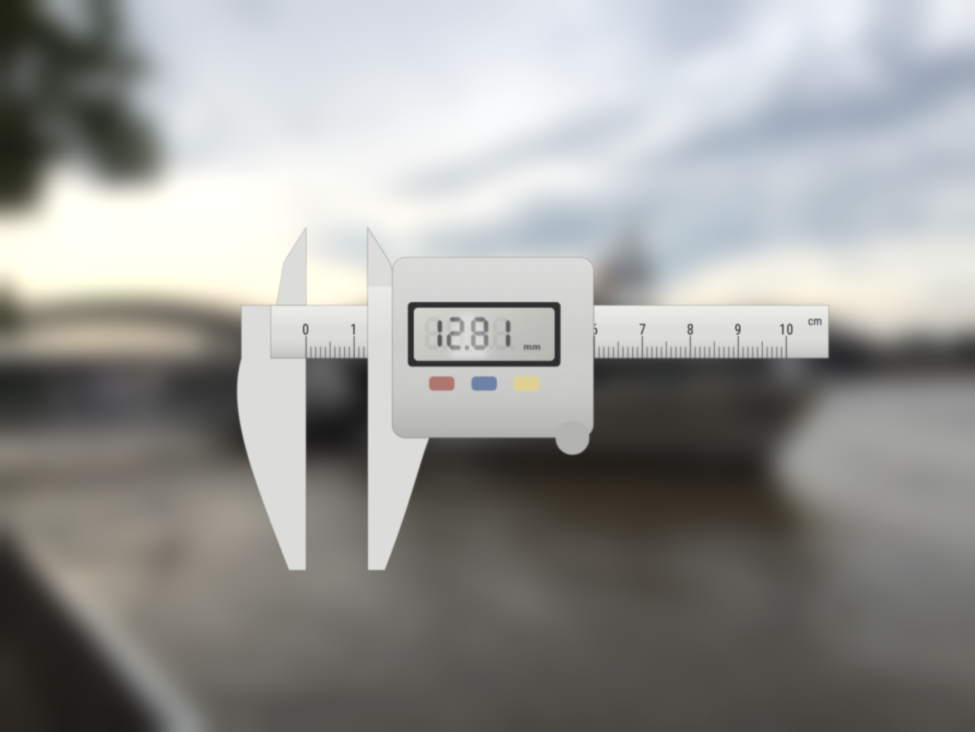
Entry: value=12.81 unit=mm
